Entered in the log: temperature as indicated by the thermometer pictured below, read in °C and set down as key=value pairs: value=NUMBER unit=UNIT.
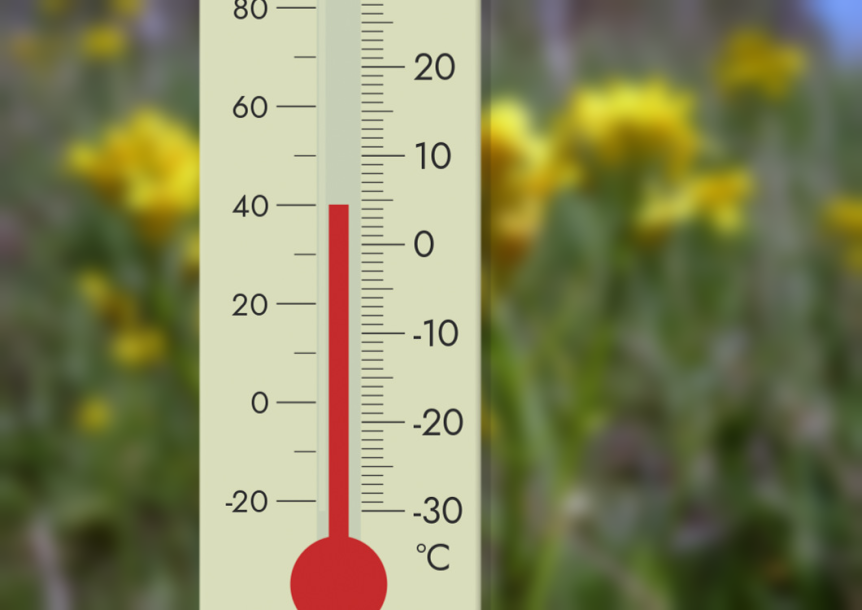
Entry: value=4.5 unit=°C
